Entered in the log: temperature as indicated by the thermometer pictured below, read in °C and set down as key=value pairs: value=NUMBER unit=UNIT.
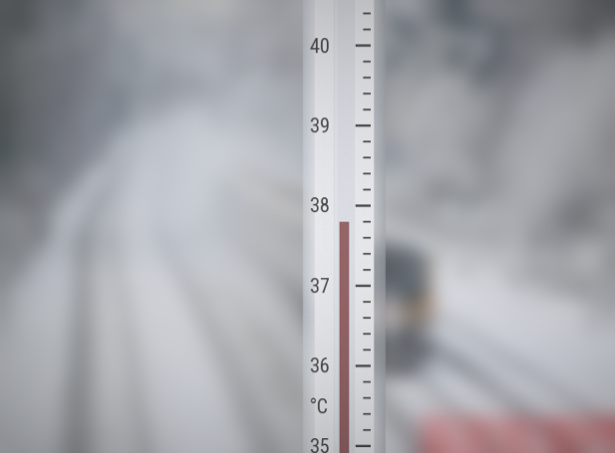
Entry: value=37.8 unit=°C
